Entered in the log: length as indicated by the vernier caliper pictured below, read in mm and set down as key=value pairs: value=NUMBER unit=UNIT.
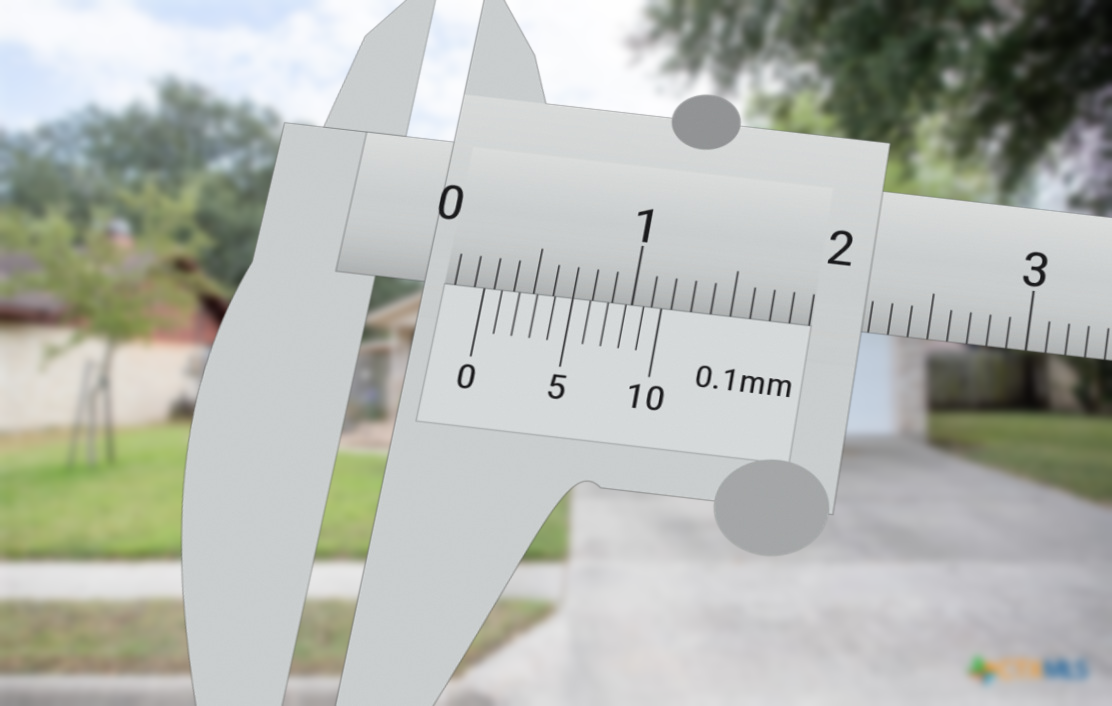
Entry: value=2.5 unit=mm
